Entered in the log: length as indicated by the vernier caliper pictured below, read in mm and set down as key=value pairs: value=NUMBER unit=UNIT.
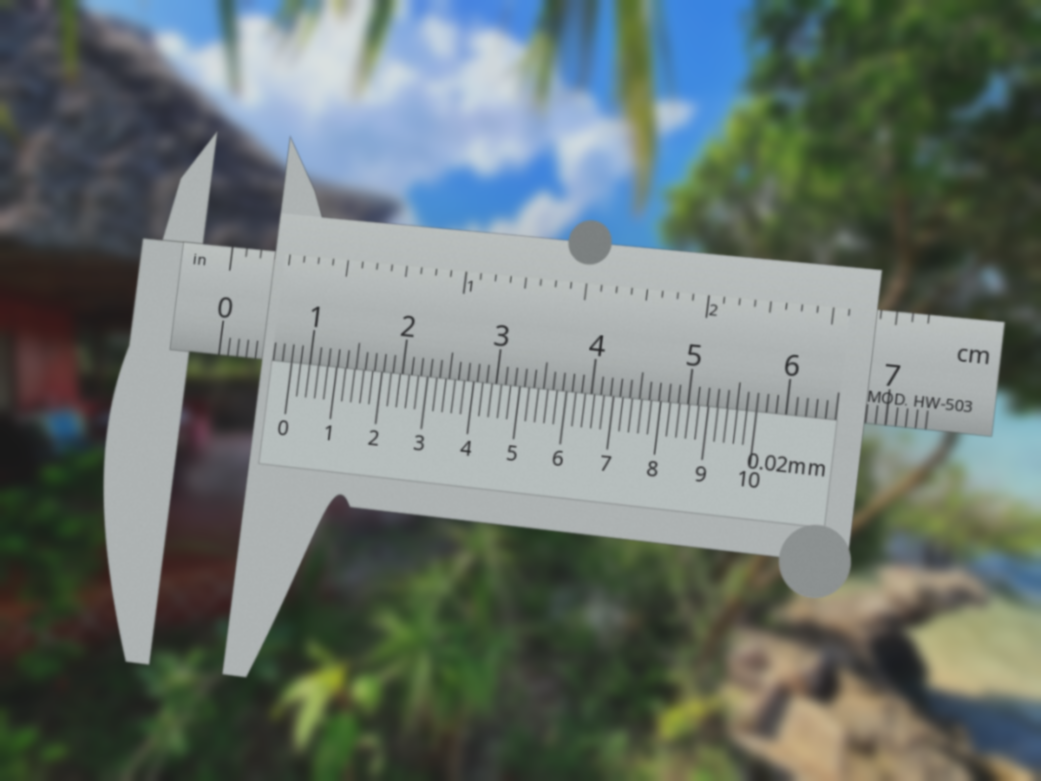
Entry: value=8.0 unit=mm
